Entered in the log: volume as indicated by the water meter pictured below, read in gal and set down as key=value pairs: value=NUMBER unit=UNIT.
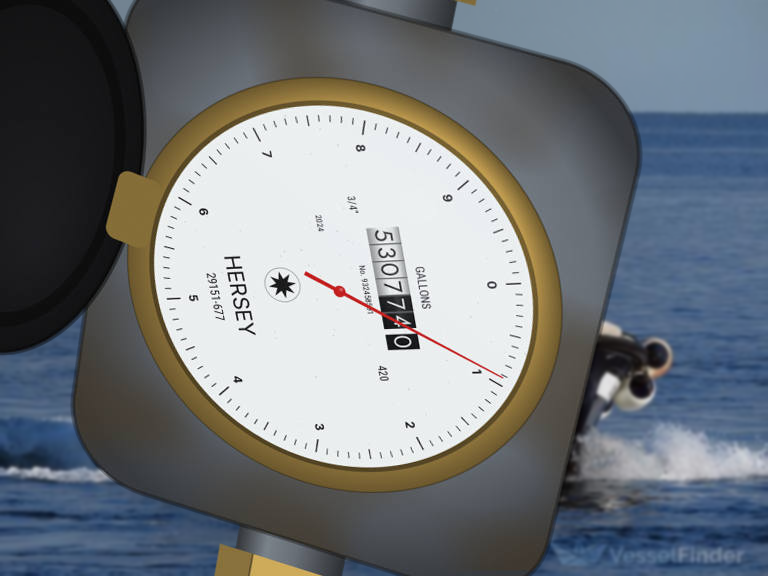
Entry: value=5307740.9 unit=gal
